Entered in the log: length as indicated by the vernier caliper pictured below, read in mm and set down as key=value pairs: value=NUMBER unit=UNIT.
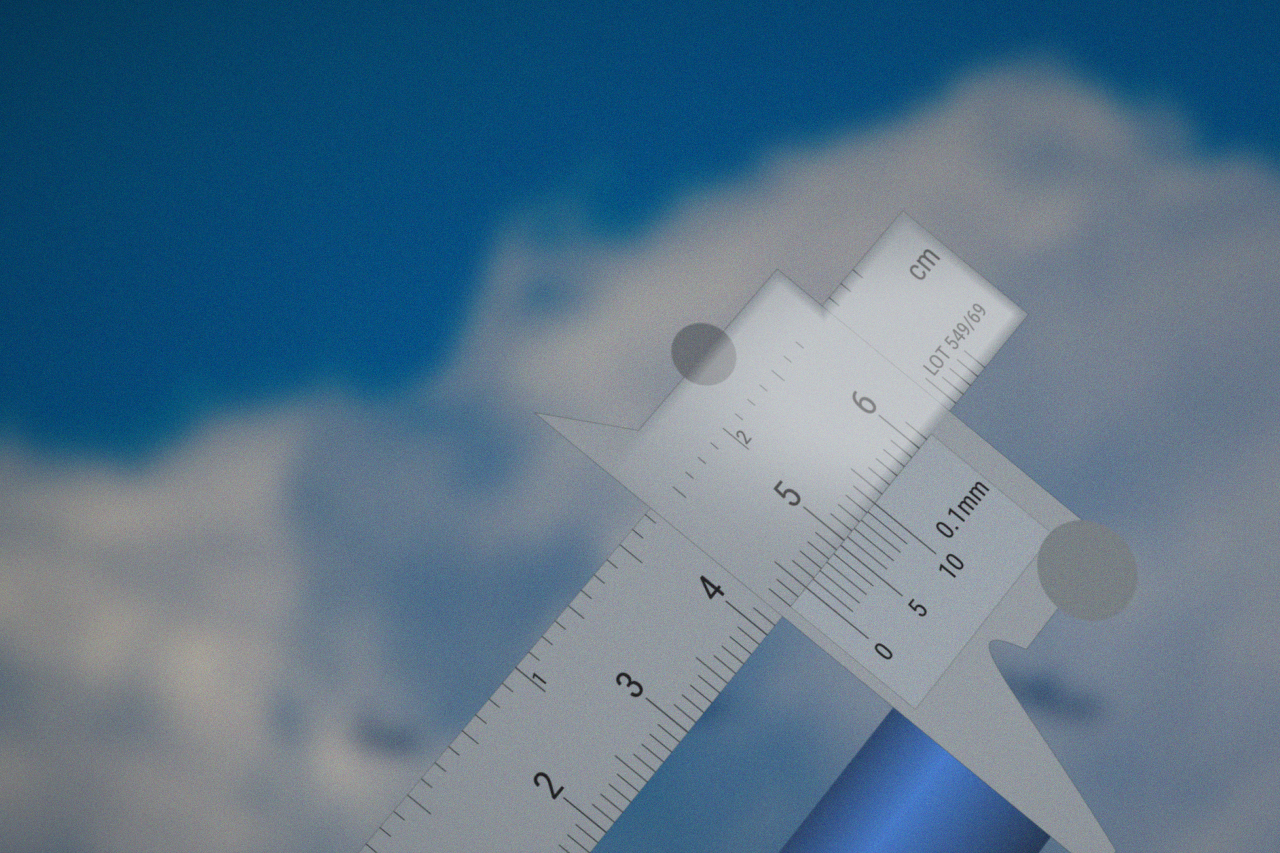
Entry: value=45.0 unit=mm
